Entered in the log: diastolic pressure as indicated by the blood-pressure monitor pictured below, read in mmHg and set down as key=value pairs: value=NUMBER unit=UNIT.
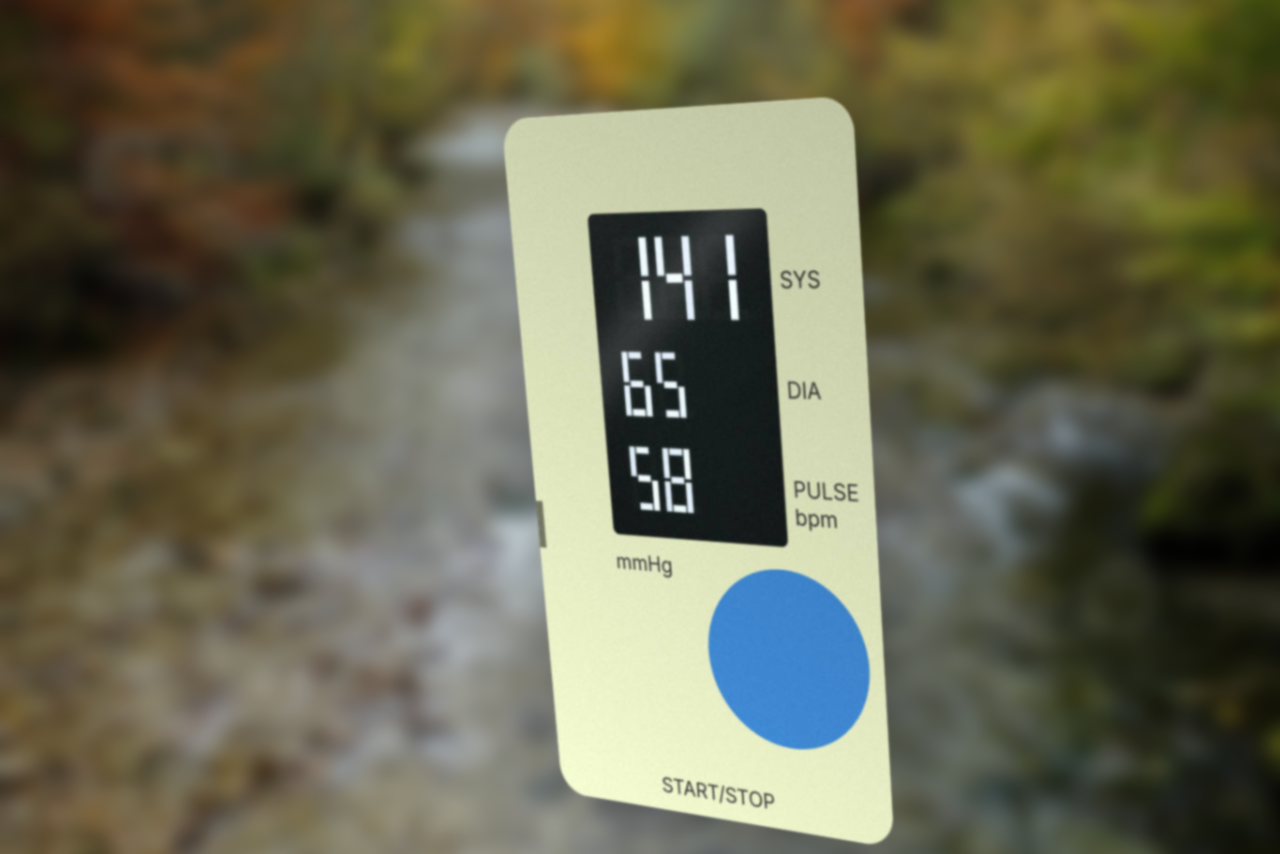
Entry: value=65 unit=mmHg
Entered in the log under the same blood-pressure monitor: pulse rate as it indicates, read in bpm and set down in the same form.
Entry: value=58 unit=bpm
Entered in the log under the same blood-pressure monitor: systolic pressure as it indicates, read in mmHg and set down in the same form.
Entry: value=141 unit=mmHg
